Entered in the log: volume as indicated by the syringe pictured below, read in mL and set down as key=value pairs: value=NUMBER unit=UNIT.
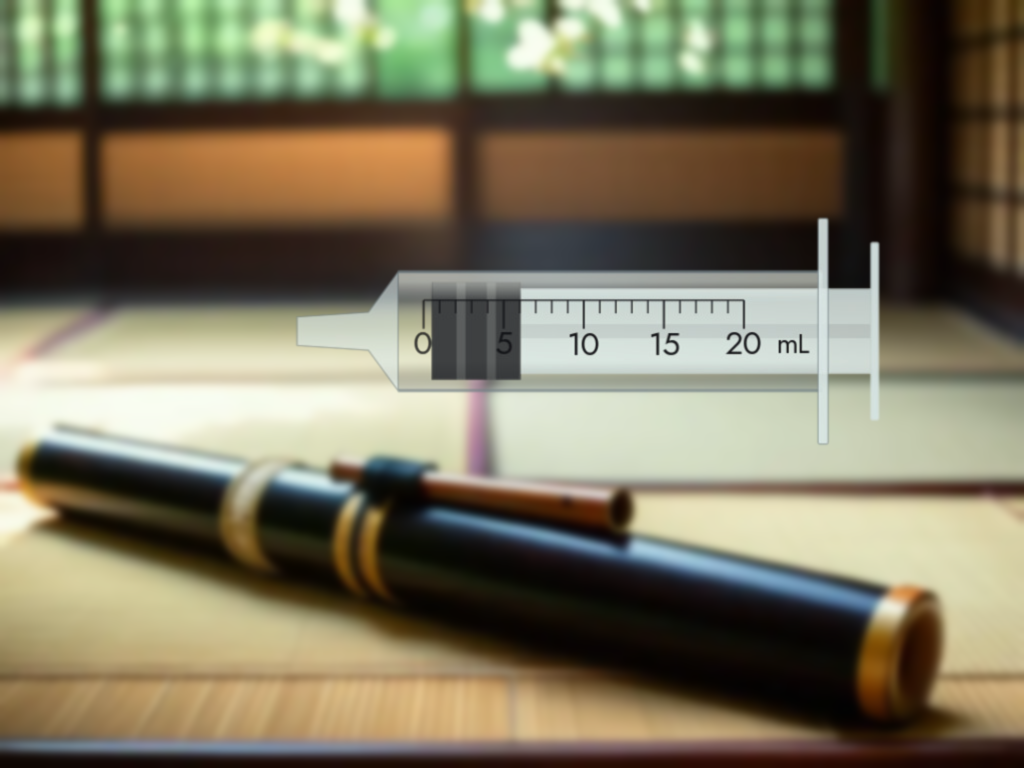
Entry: value=0.5 unit=mL
